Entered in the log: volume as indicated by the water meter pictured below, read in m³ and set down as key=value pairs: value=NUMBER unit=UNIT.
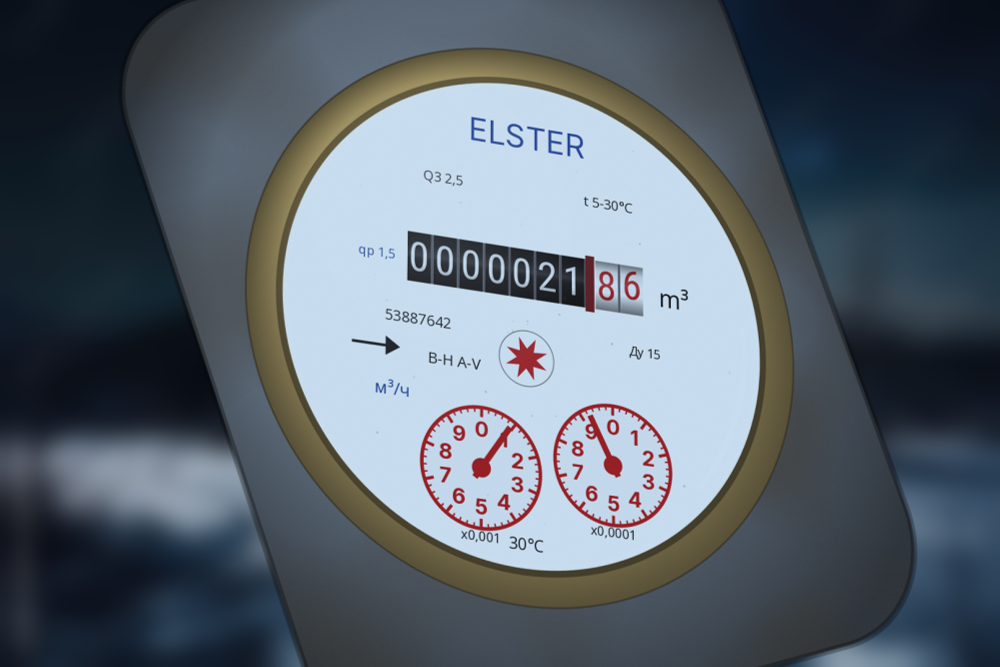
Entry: value=21.8609 unit=m³
